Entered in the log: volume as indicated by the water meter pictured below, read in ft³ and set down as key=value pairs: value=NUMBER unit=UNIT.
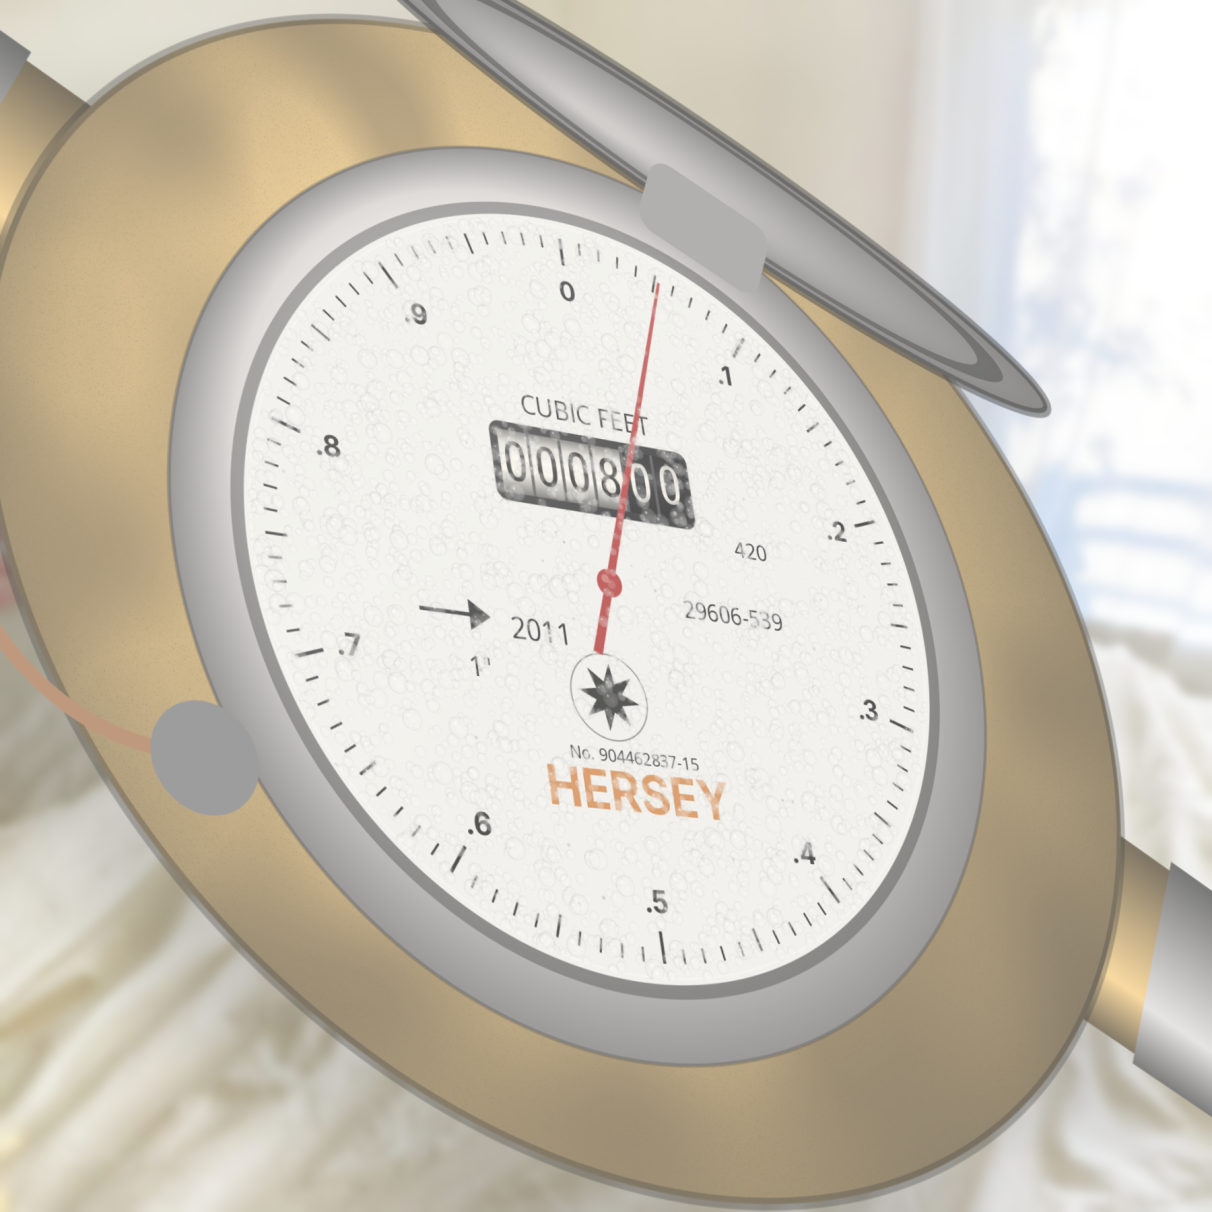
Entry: value=800.05 unit=ft³
